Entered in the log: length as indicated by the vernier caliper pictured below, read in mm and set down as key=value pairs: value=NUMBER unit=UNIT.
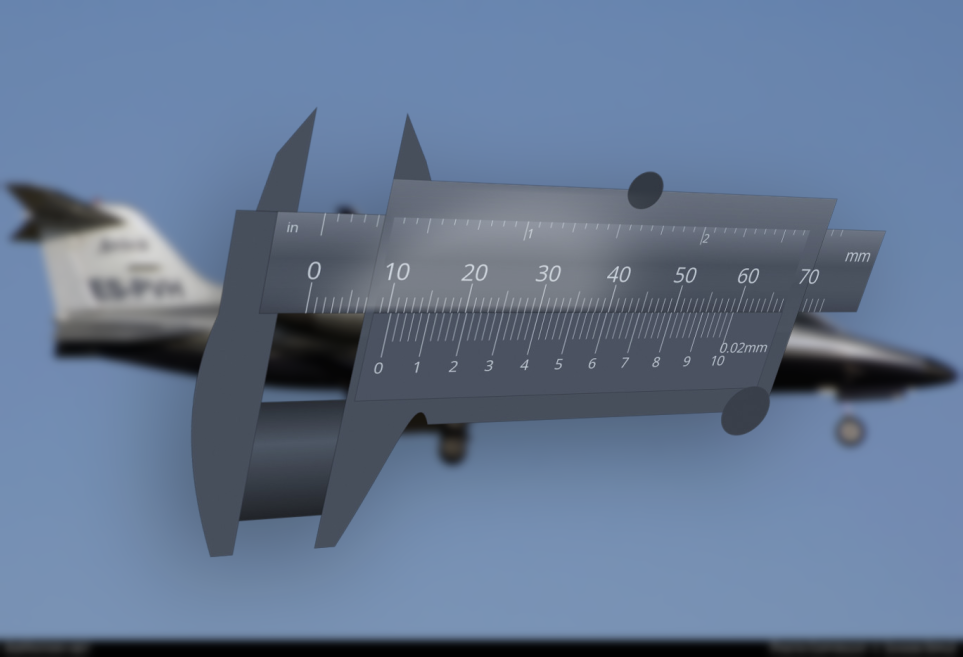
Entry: value=10.4 unit=mm
